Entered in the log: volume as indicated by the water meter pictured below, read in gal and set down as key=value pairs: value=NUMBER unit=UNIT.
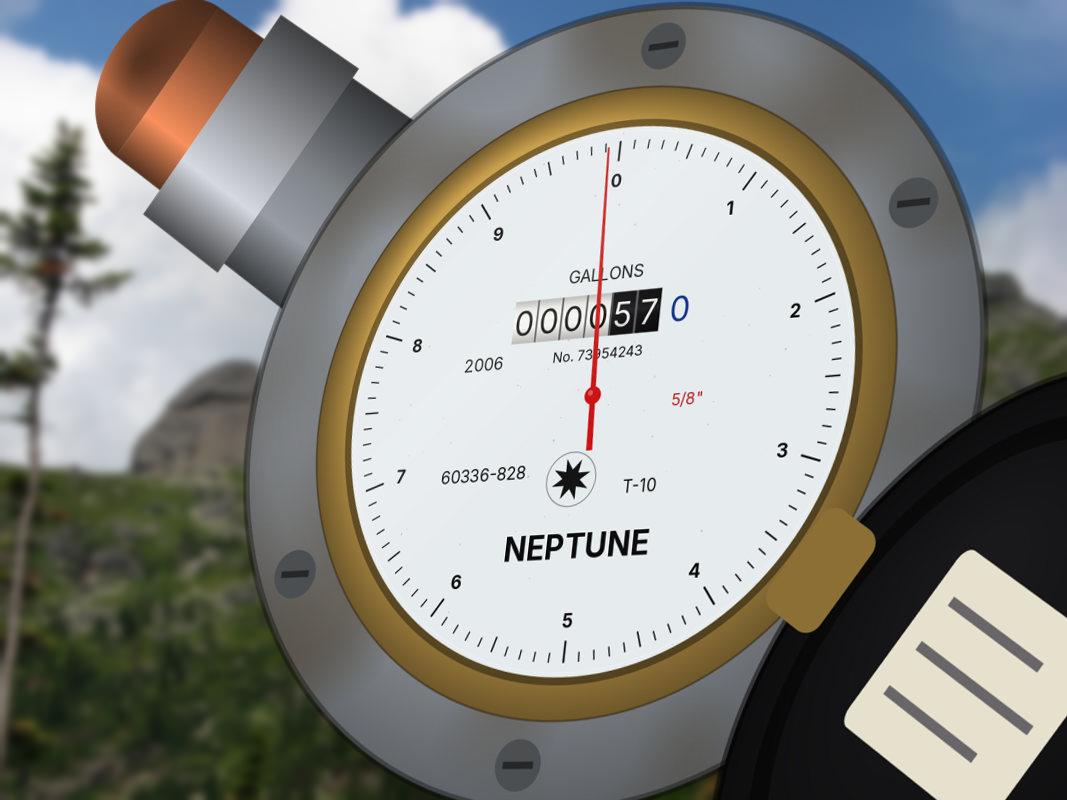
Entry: value=569.9 unit=gal
